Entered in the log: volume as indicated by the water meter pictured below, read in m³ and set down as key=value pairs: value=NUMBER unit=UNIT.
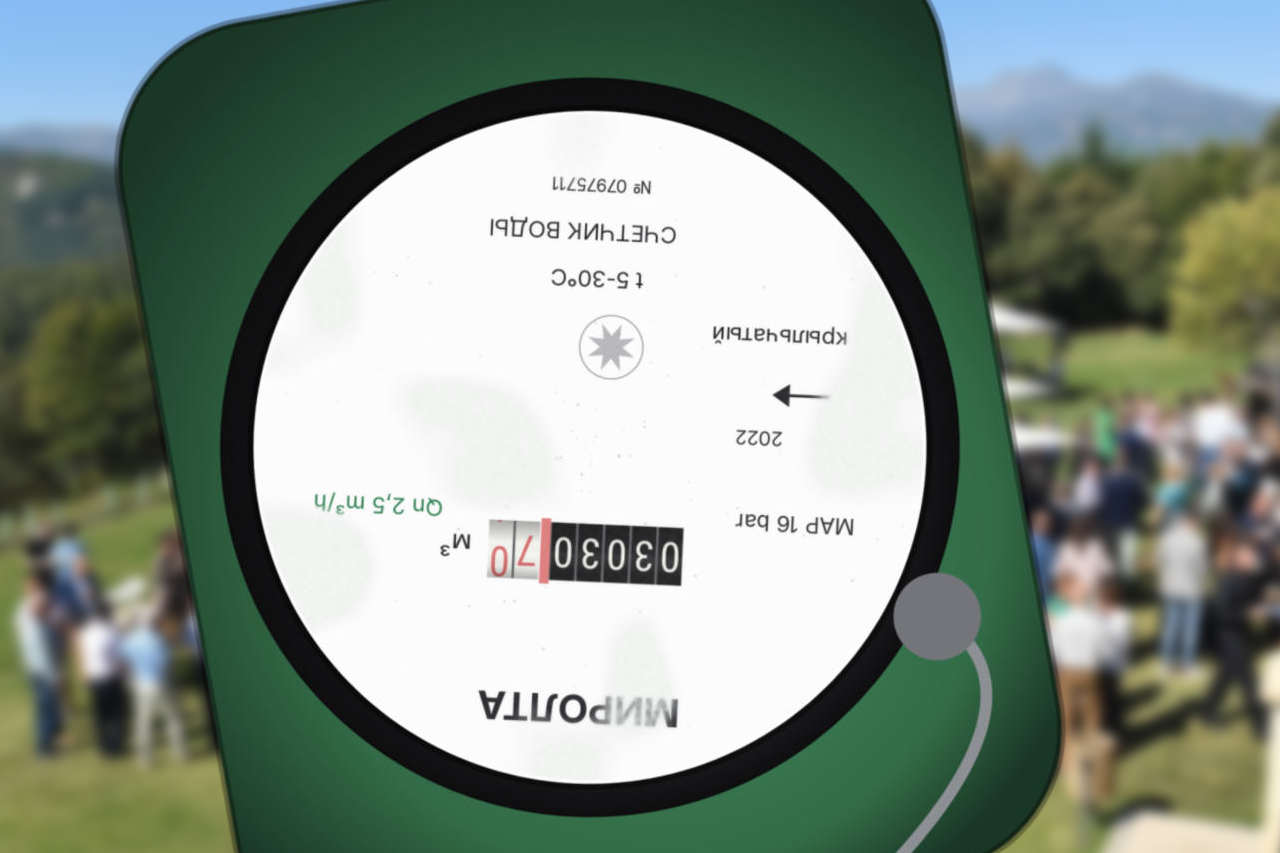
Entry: value=3030.70 unit=m³
